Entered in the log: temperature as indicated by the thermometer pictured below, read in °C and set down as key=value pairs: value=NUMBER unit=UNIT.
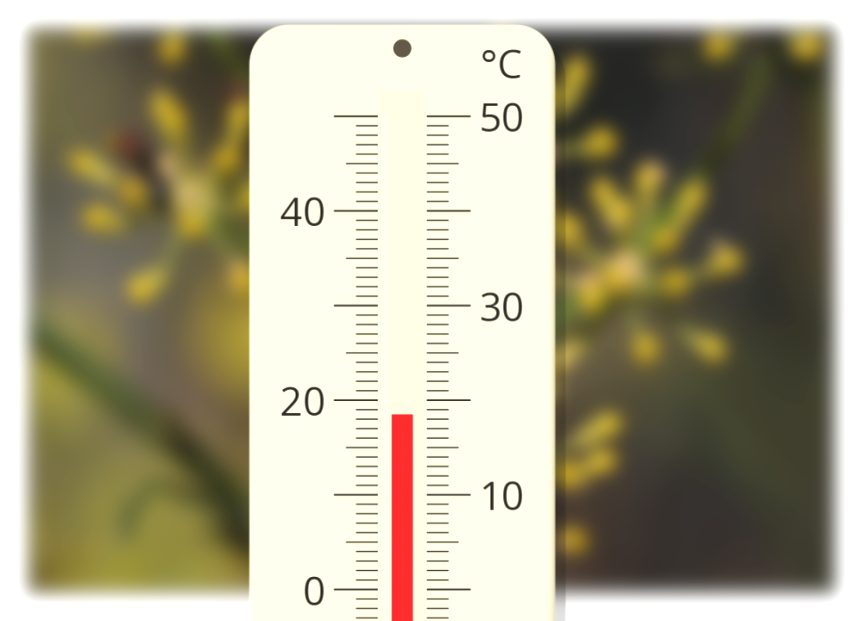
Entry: value=18.5 unit=°C
